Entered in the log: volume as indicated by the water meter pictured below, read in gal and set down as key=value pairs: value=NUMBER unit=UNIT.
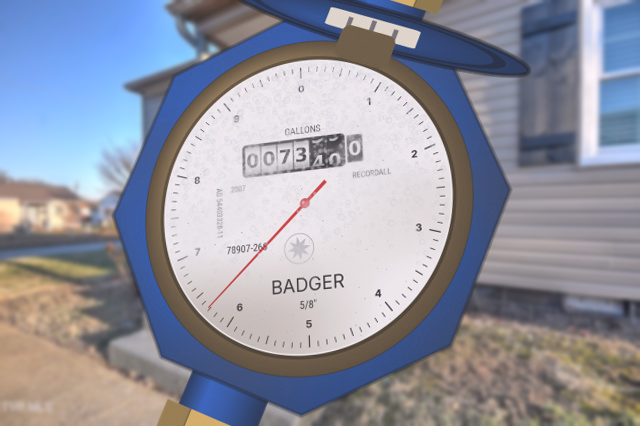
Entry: value=73396.3 unit=gal
